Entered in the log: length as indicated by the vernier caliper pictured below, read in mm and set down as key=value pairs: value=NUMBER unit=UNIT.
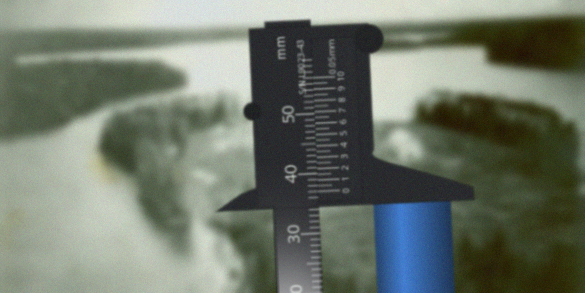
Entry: value=37.0 unit=mm
